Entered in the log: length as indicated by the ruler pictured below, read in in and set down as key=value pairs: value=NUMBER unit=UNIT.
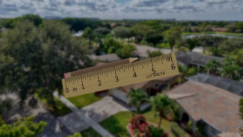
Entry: value=4.5 unit=in
